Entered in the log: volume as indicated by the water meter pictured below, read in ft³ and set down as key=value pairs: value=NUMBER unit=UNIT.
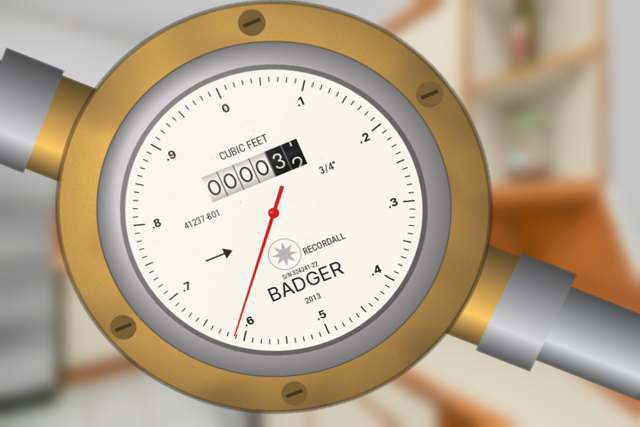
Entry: value=31.61 unit=ft³
